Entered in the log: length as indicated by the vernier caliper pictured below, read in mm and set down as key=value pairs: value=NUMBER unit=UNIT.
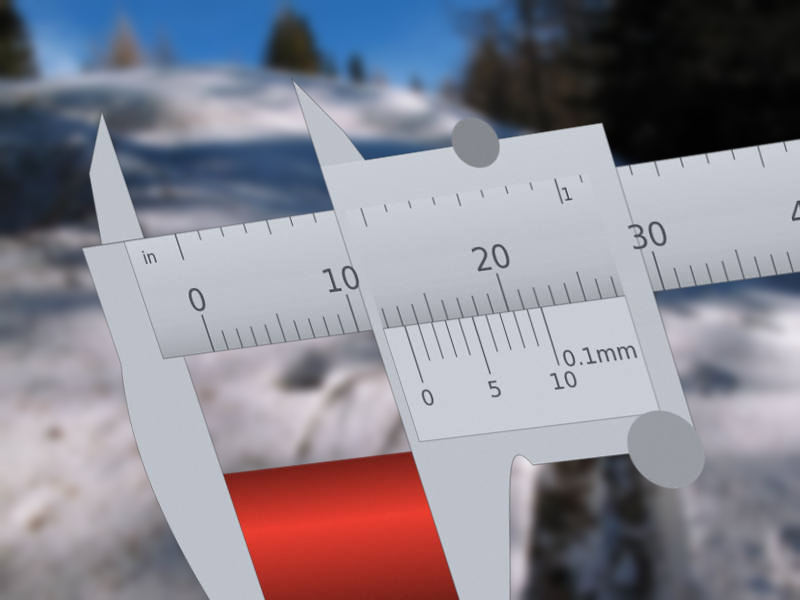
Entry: value=13.1 unit=mm
